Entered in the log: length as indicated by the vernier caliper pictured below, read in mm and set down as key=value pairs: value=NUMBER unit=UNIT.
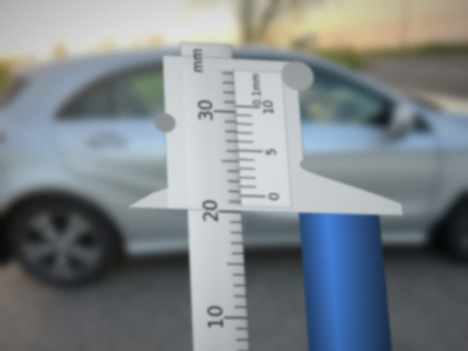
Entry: value=21.6 unit=mm
